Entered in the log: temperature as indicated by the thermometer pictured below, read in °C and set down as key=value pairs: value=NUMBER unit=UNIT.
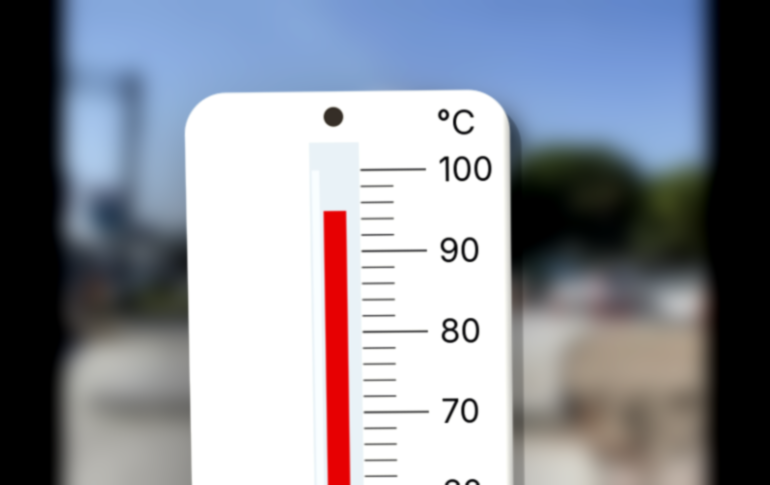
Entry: value=95 unit=°C
